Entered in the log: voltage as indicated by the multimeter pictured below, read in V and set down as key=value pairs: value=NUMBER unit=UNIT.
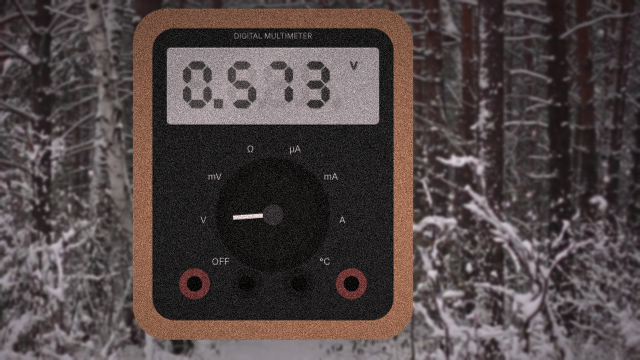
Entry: value=0.573 unit=V
